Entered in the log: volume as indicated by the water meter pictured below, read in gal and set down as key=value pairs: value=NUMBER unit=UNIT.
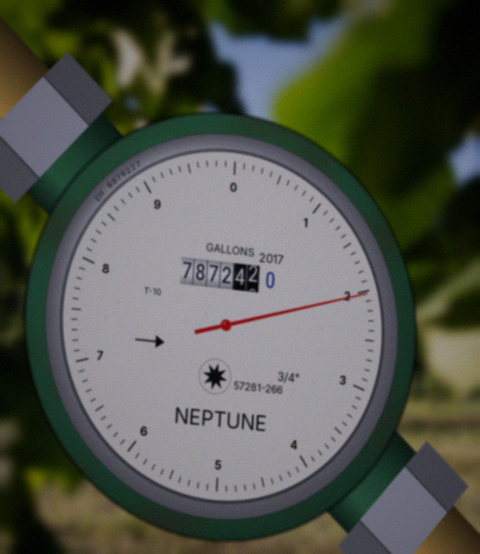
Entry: value=7872422.0 unit=gal
